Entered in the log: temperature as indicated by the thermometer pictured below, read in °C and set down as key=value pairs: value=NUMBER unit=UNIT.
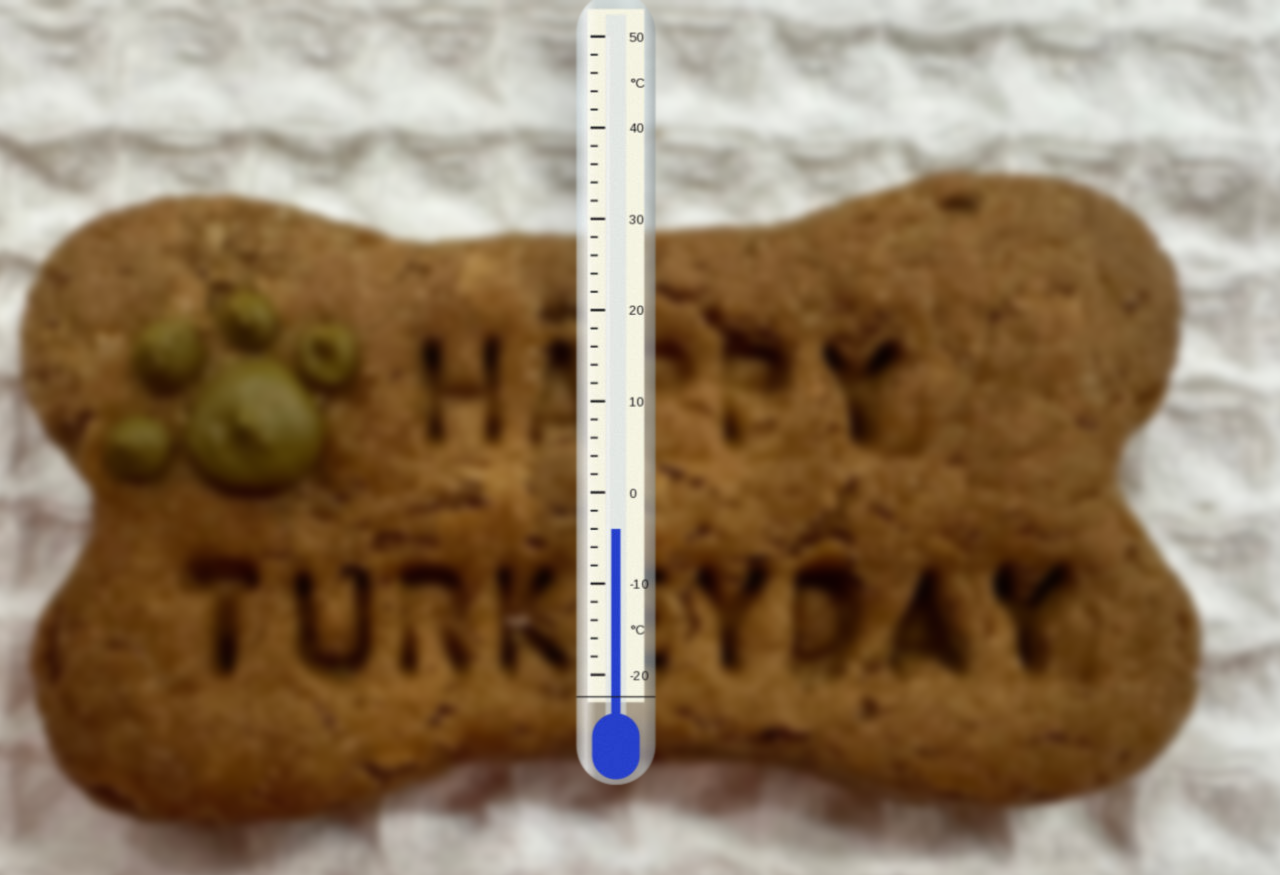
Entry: value=-4 unit=°C
